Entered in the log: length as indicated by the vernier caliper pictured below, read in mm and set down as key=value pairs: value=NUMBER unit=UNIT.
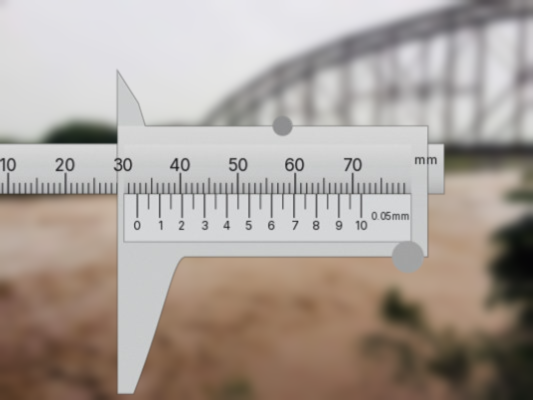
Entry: value=32.5 unit=mm
